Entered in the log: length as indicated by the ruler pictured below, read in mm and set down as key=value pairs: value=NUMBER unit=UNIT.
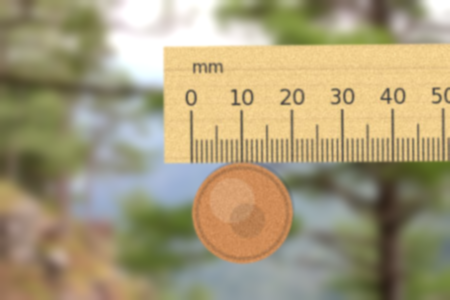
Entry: value=20 unit=mm
